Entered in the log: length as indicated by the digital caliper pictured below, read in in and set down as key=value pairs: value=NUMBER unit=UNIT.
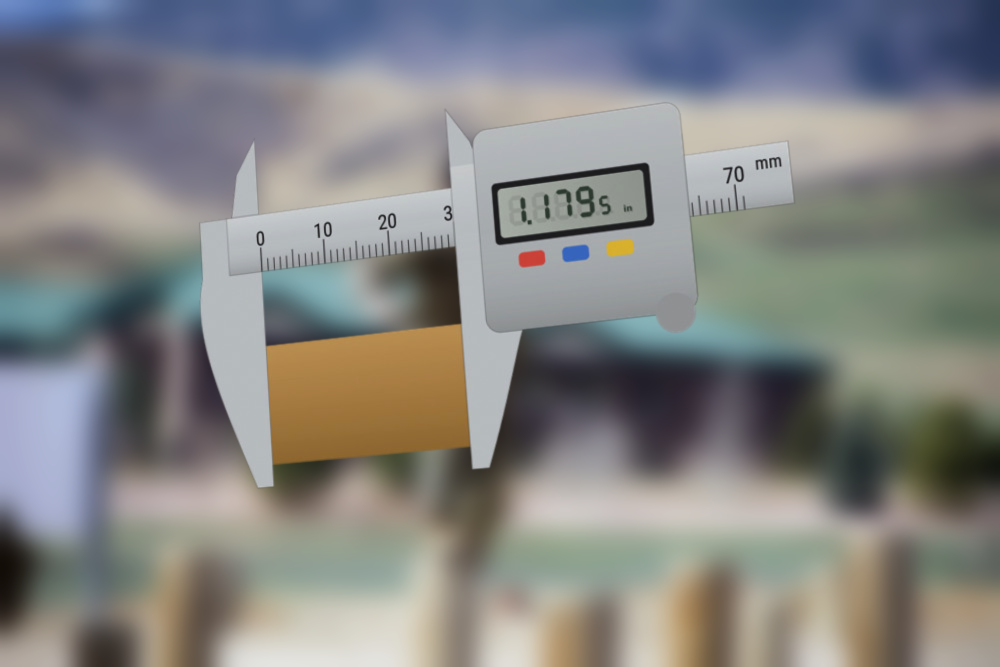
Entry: value=1.1795 unit=in
